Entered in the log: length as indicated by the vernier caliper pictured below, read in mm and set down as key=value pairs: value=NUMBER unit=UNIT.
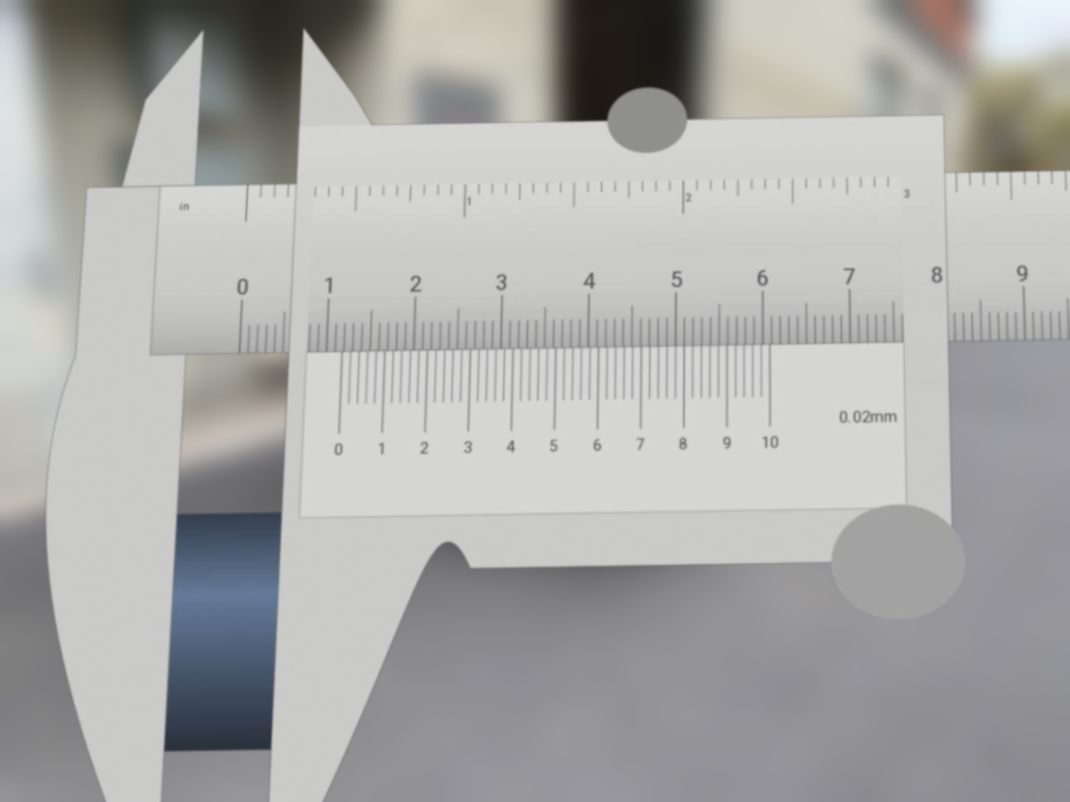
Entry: value=11.8 unit=mm
